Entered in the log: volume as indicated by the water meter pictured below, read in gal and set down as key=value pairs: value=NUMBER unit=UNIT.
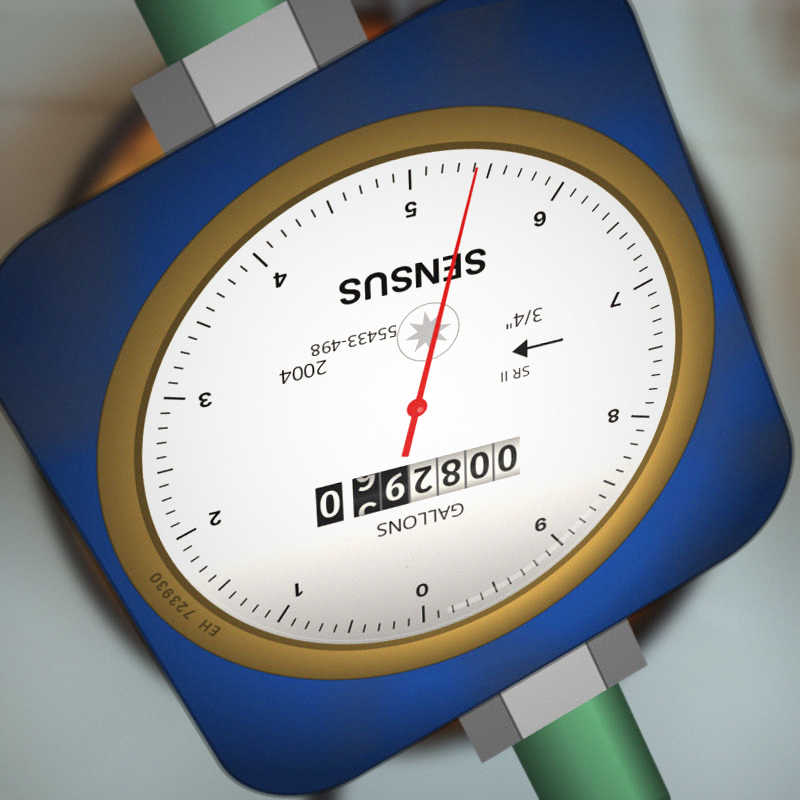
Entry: value=82955.4 unit=gal
